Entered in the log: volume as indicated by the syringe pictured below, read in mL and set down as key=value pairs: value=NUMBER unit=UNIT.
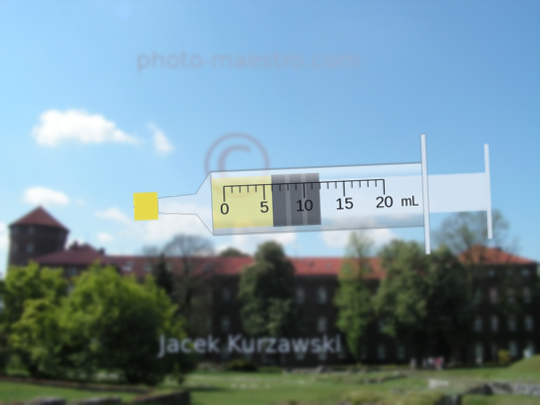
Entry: value=6 unit=mL
